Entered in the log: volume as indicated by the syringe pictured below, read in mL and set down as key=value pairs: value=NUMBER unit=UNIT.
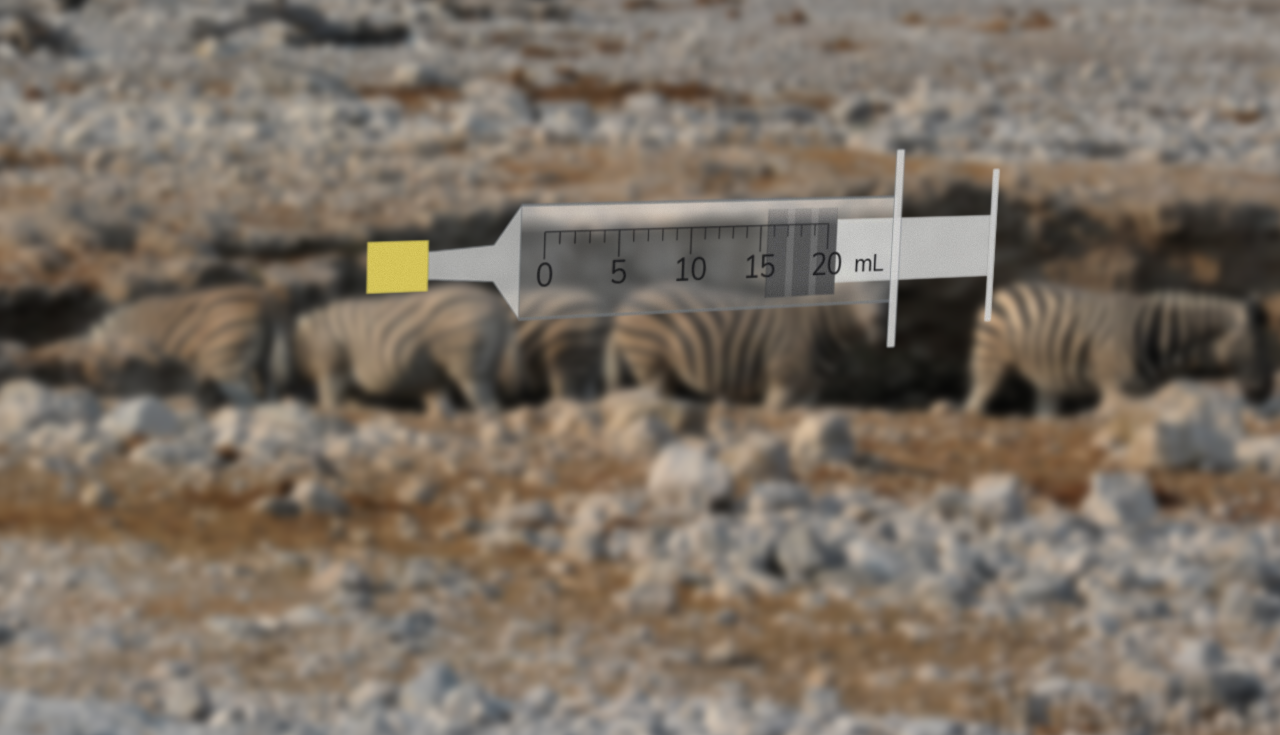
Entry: value=15.5 unit=mL
